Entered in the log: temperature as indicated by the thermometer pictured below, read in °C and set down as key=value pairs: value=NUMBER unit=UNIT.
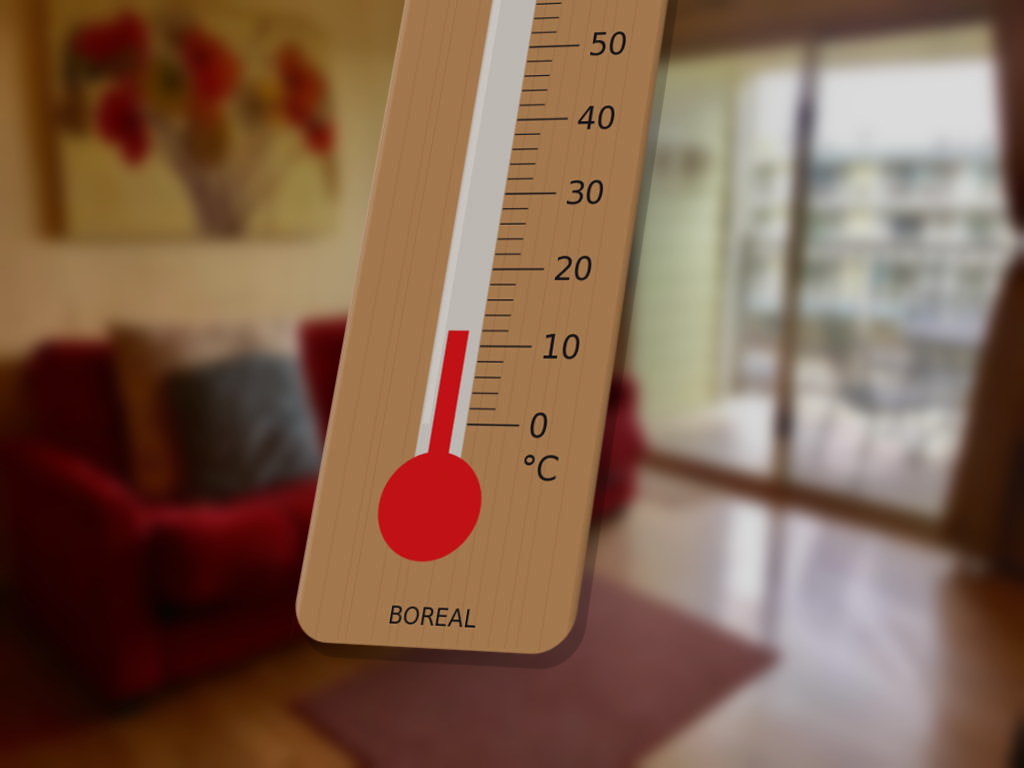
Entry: value=12 unit=°C
